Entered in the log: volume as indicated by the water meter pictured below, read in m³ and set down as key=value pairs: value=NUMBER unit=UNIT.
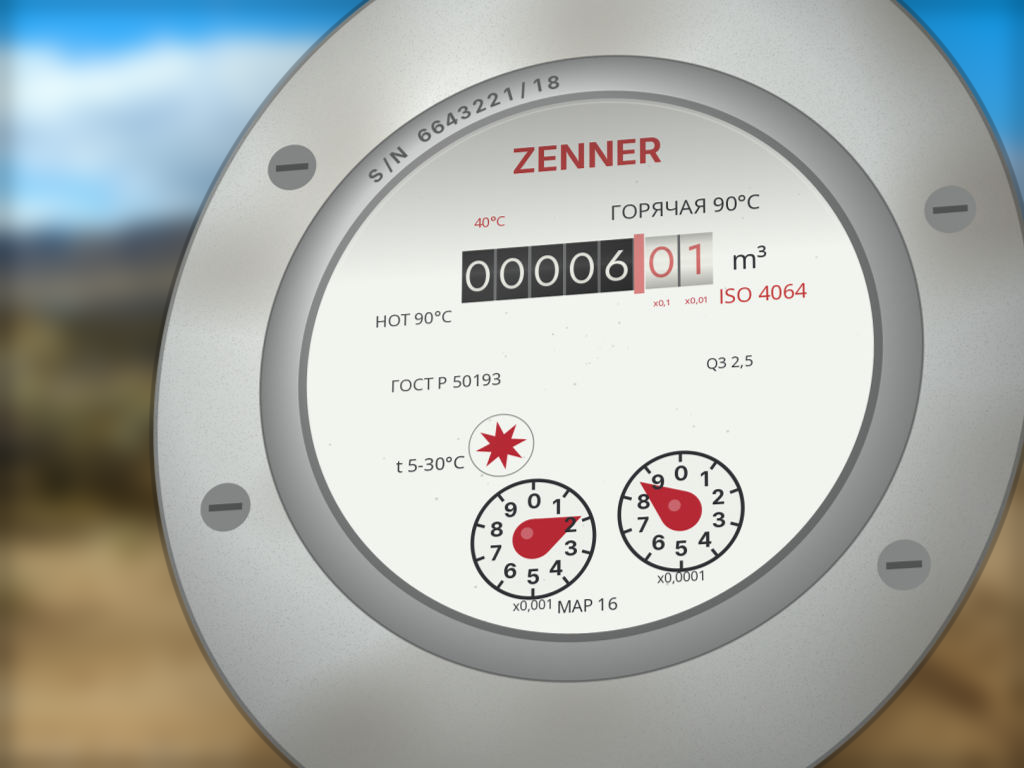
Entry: value=6.0118 unit=m³
